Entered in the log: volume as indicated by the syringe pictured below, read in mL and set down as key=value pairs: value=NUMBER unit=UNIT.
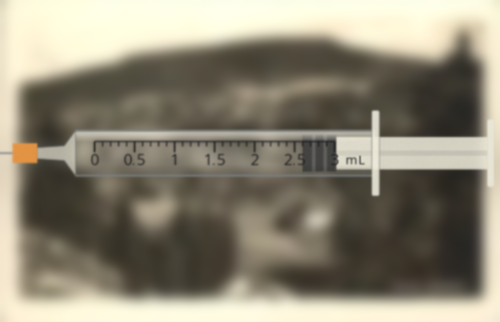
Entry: value=2.6 unit=mL
